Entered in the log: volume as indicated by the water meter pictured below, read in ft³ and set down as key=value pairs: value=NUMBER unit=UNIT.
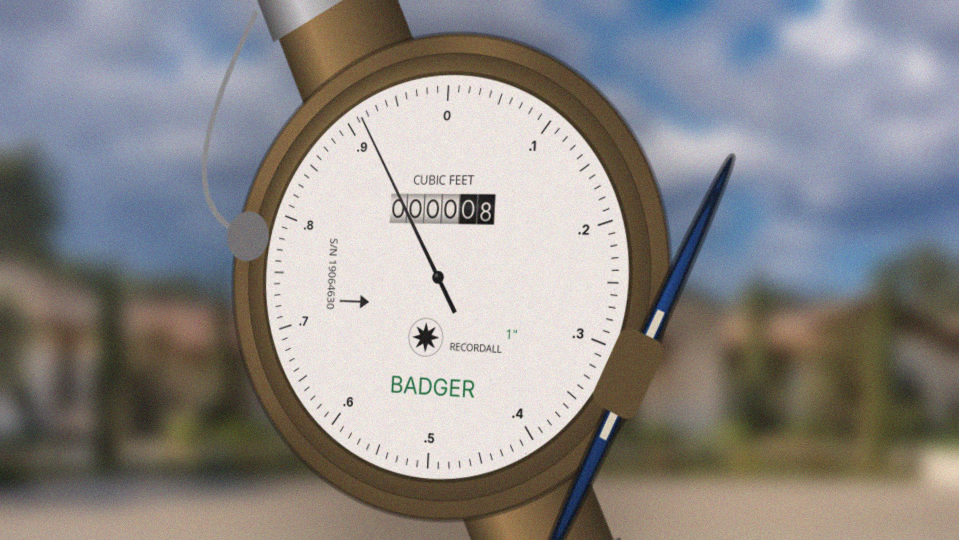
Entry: value=7.91 unit=ft³
